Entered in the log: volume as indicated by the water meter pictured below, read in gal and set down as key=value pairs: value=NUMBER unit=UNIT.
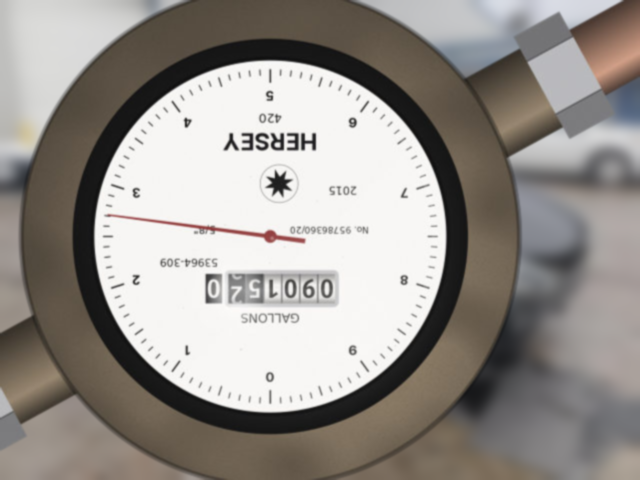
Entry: value=901522.7 unit=gal
